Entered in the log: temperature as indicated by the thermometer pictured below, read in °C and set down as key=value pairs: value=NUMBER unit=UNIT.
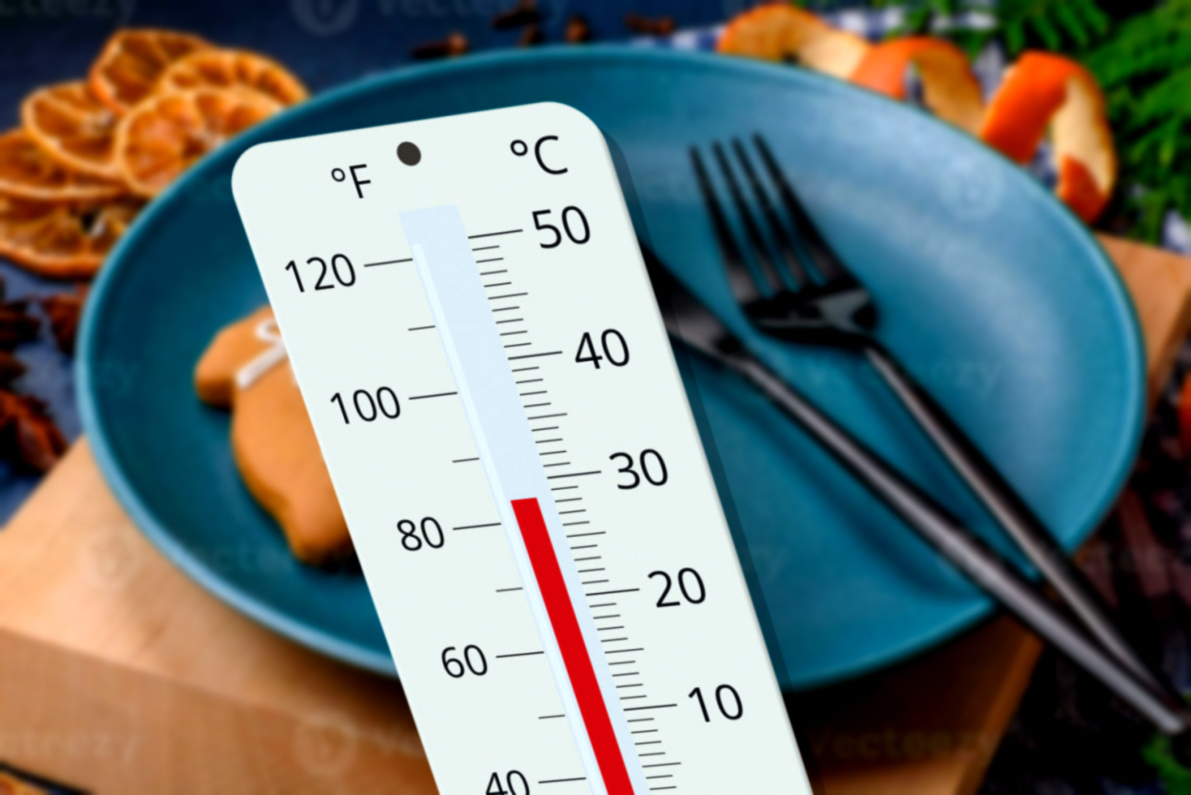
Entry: value=28.5 unit=°C
